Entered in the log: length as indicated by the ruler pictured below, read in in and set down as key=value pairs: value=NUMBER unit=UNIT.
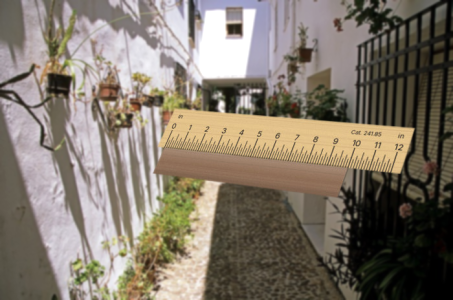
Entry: value=10 unit=in
